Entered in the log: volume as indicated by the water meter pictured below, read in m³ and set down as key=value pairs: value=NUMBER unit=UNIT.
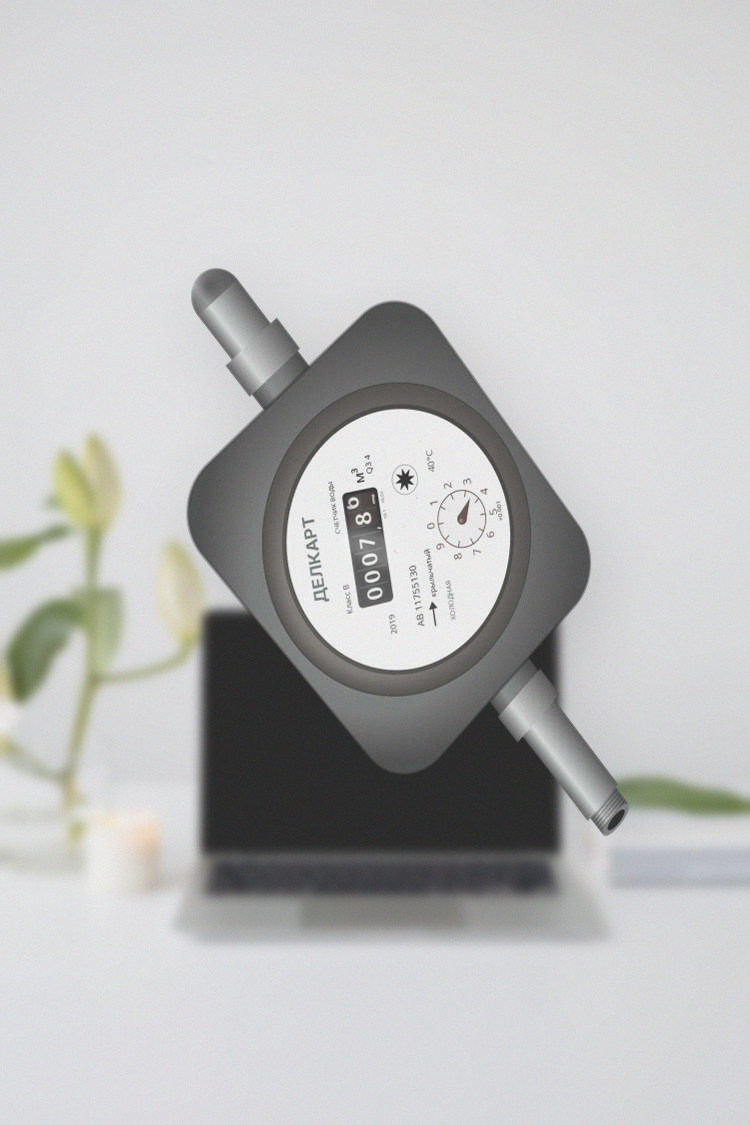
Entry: value=7.863 unit=m³
